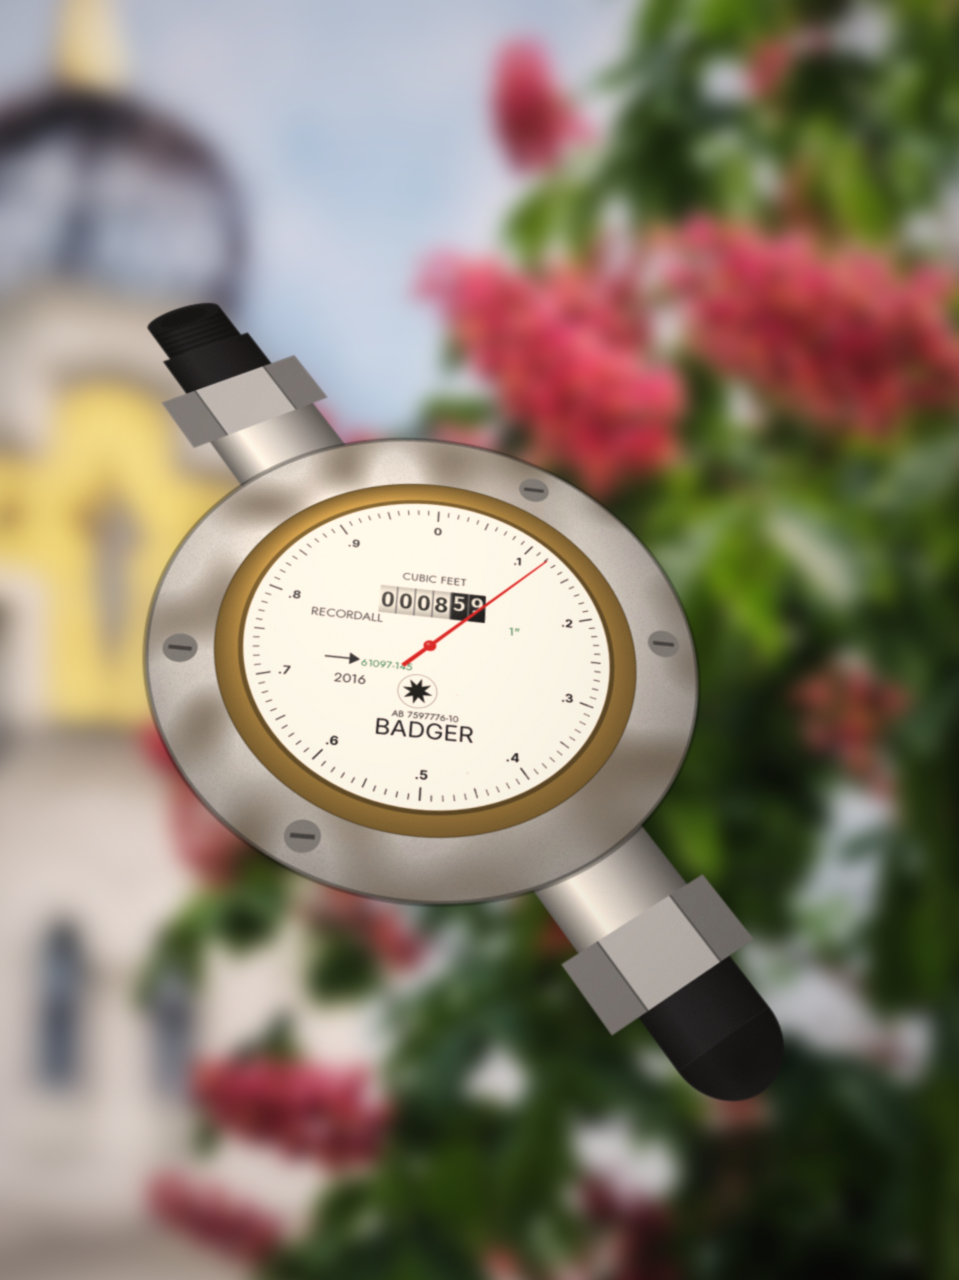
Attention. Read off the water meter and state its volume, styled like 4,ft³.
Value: 859.12,ft³
